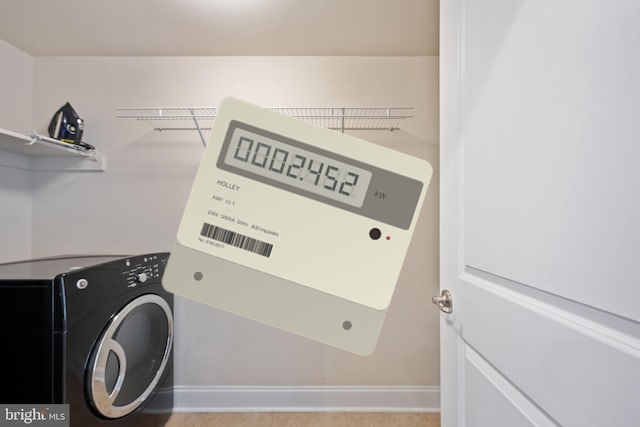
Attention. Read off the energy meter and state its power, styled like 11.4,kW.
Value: 2.452,kW
